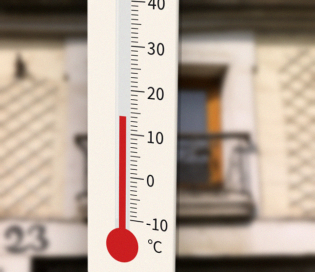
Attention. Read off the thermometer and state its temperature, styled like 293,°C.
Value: 14,°C
